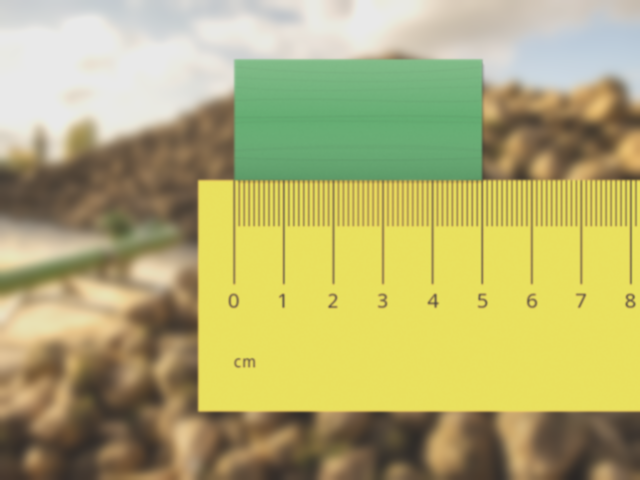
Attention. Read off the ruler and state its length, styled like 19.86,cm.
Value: 5,cm
